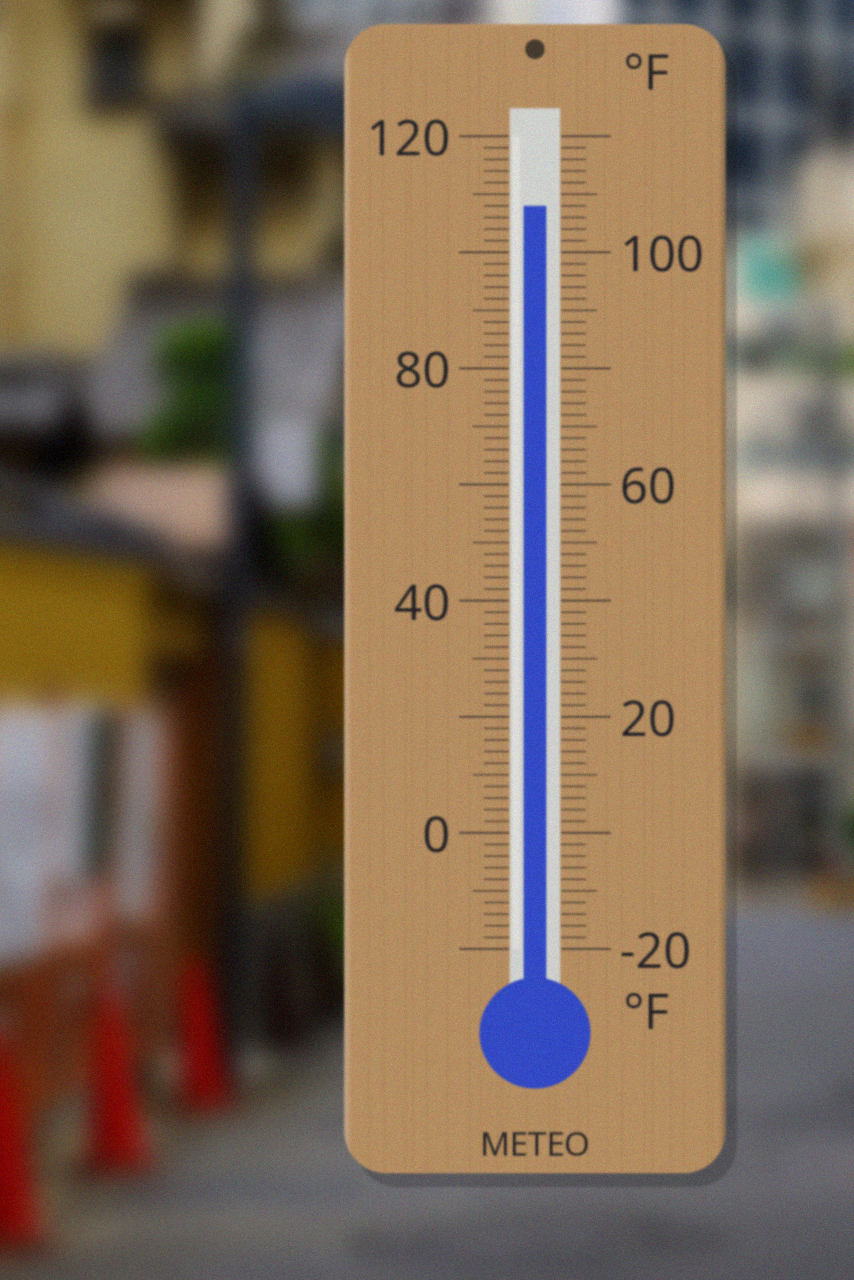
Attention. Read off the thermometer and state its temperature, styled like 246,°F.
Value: 108,°F
